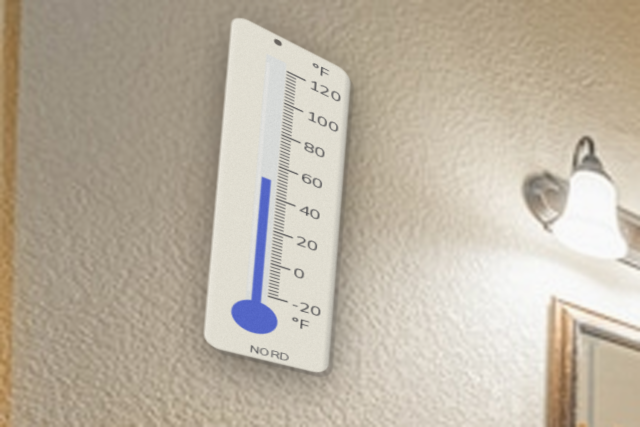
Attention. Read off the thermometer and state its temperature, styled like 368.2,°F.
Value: 50,°F
